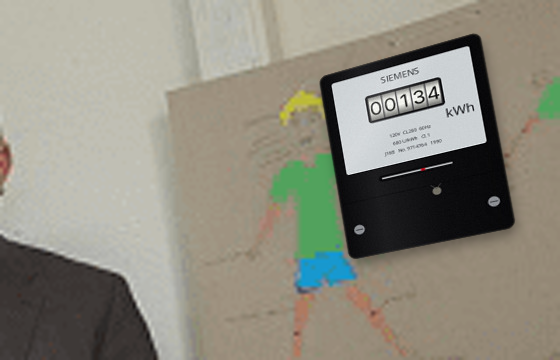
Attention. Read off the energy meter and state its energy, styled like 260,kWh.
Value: 134,kWh
